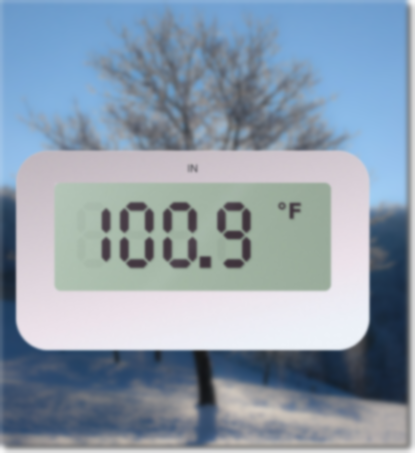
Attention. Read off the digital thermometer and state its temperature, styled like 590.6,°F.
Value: 100.9,°F
